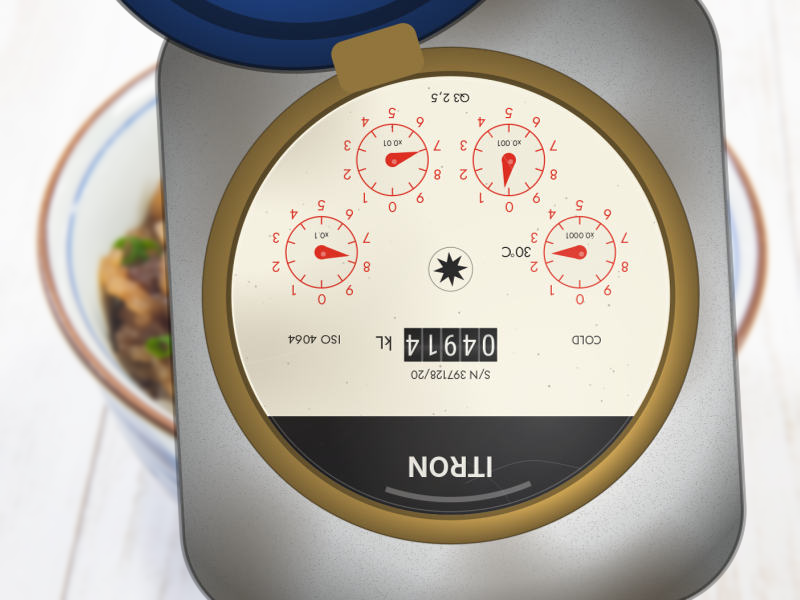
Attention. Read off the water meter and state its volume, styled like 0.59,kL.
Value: 4914.7702,kL
